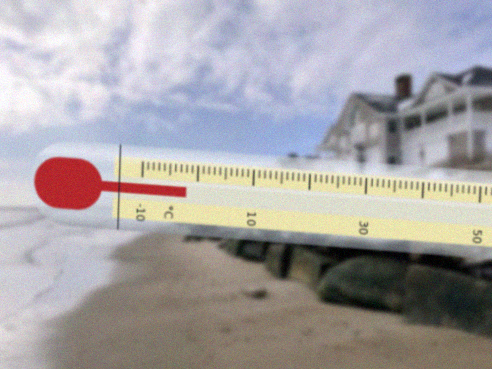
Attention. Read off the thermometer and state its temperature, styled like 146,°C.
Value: -2,°C
